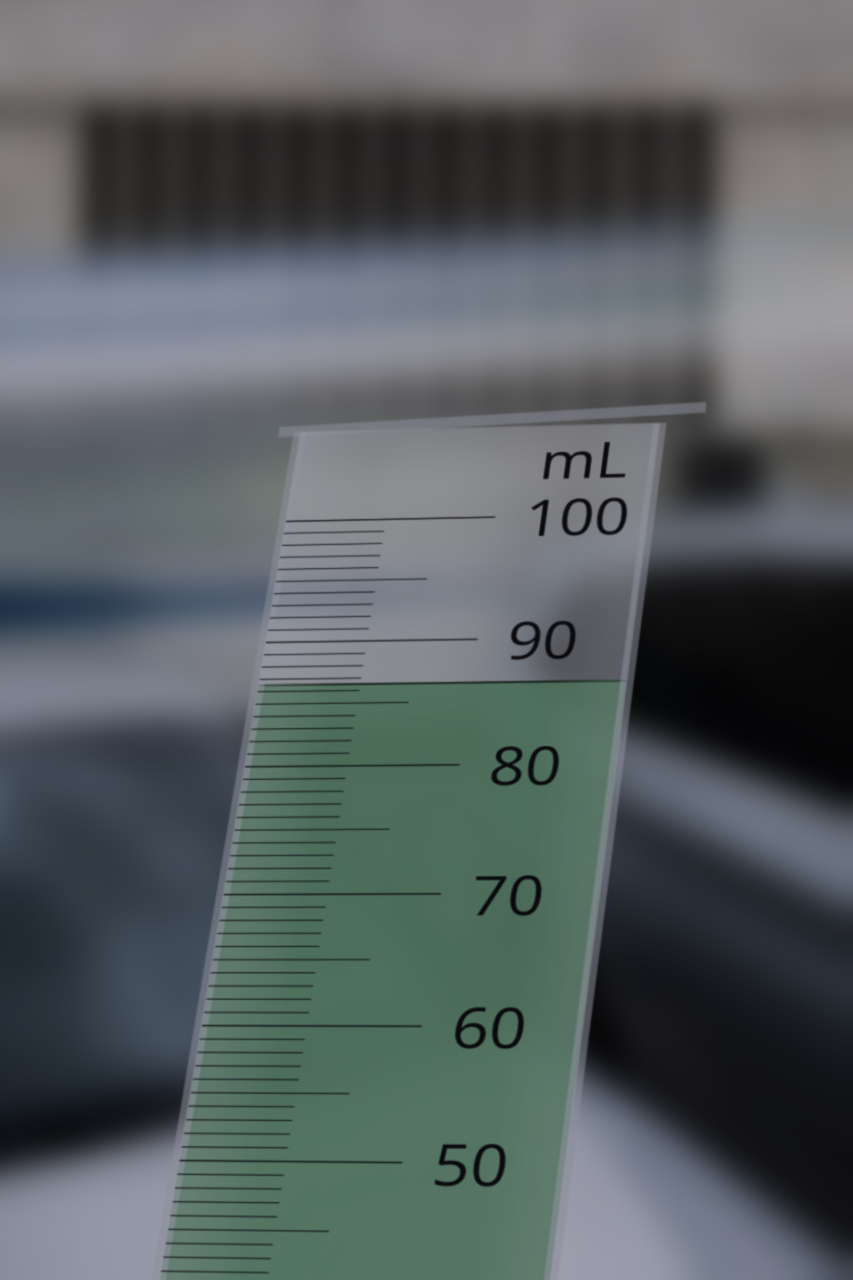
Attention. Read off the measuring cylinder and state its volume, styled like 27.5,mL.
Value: 86.5,mL
